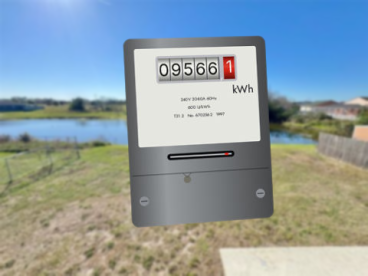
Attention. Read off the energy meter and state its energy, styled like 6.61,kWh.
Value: 9566.1,kWh
